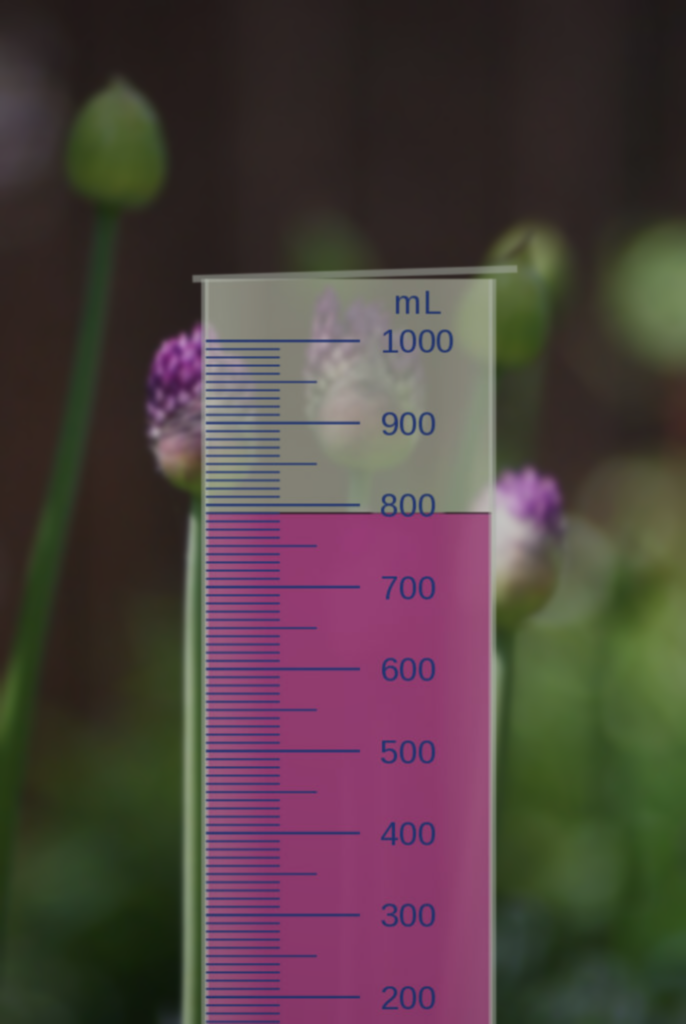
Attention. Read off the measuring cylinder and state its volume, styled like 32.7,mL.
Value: 790,mL
